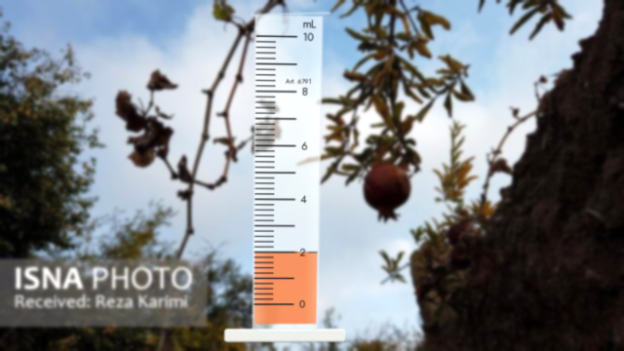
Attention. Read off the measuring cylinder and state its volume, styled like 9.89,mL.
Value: 2,mL
